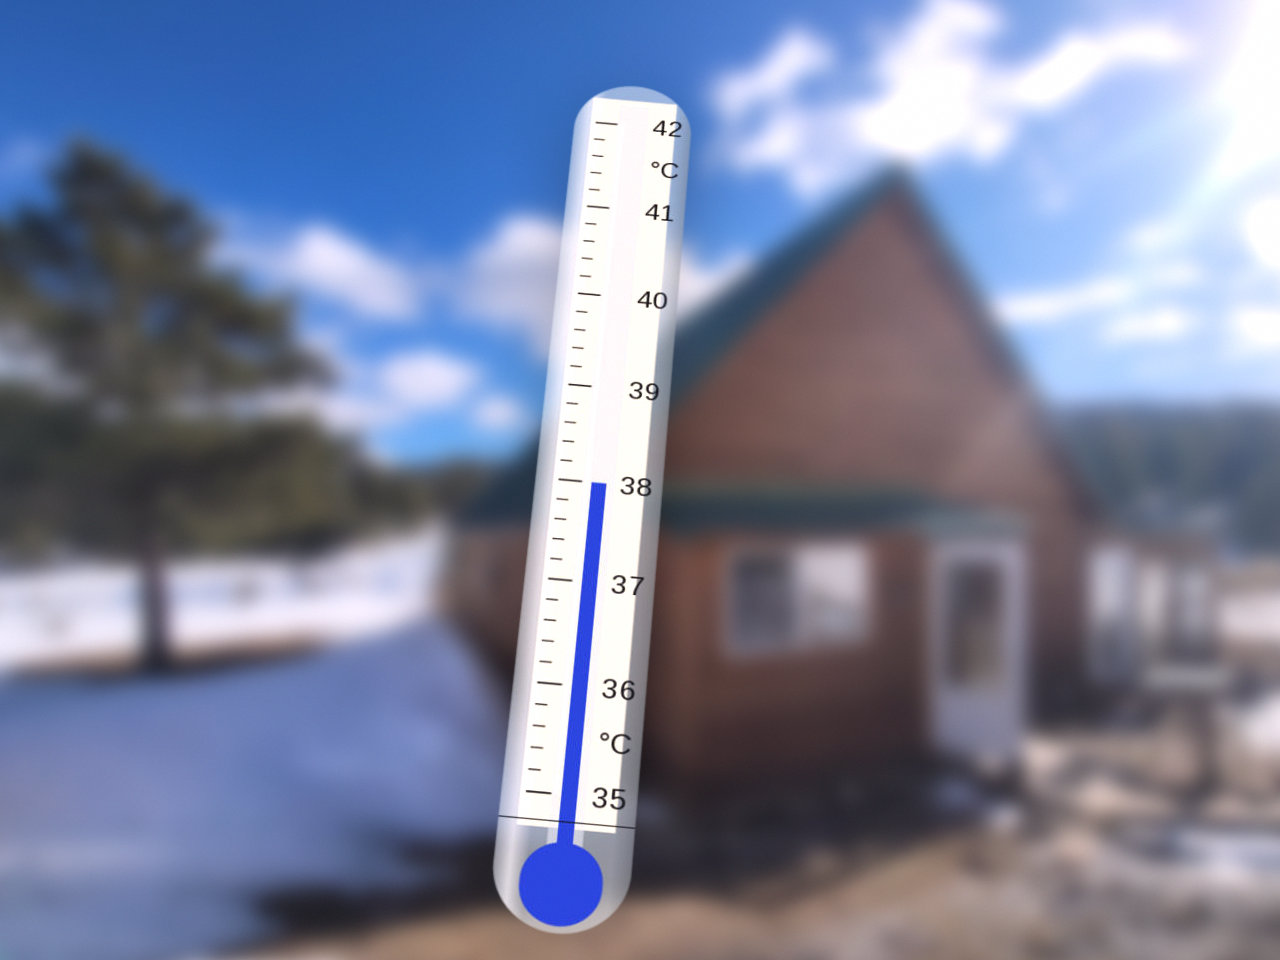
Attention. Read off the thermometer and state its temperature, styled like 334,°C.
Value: 38,°C
